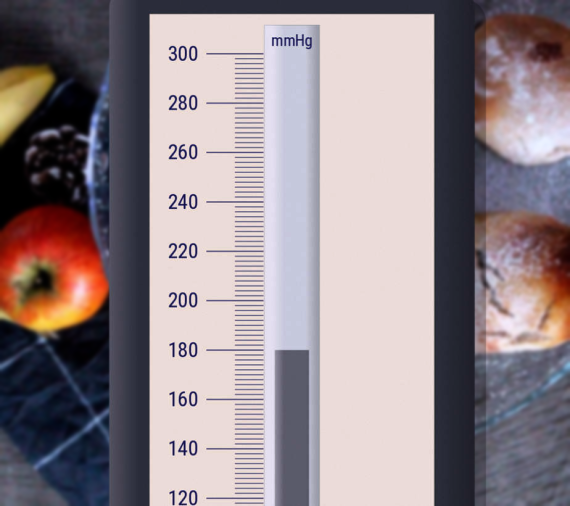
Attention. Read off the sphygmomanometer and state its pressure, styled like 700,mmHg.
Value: 180,mmHg
